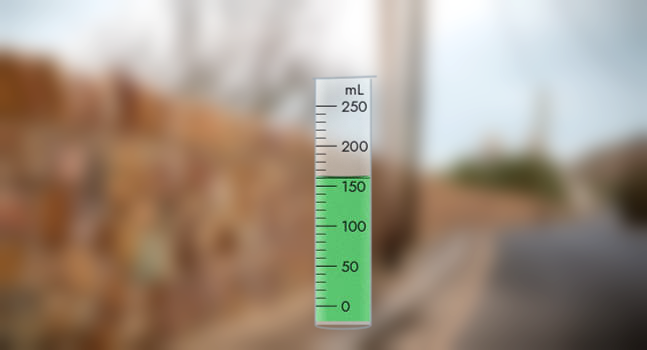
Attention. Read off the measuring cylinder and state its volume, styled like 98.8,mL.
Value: 160,mL
